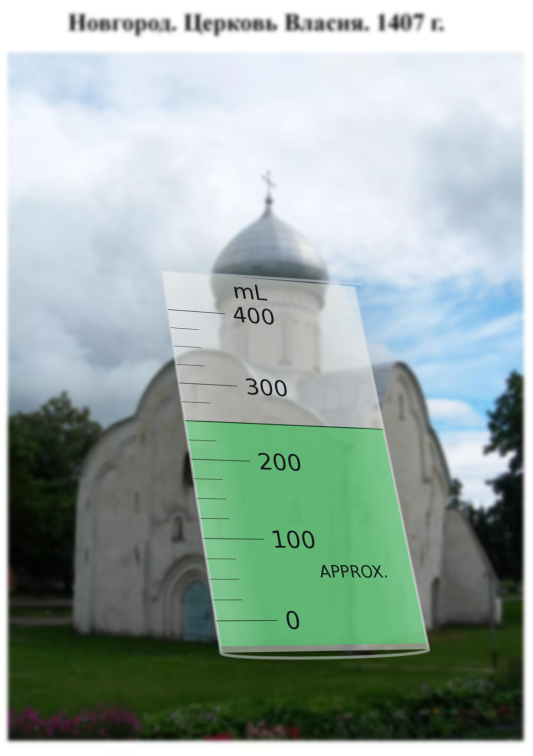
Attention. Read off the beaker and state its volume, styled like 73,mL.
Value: 250,mL
